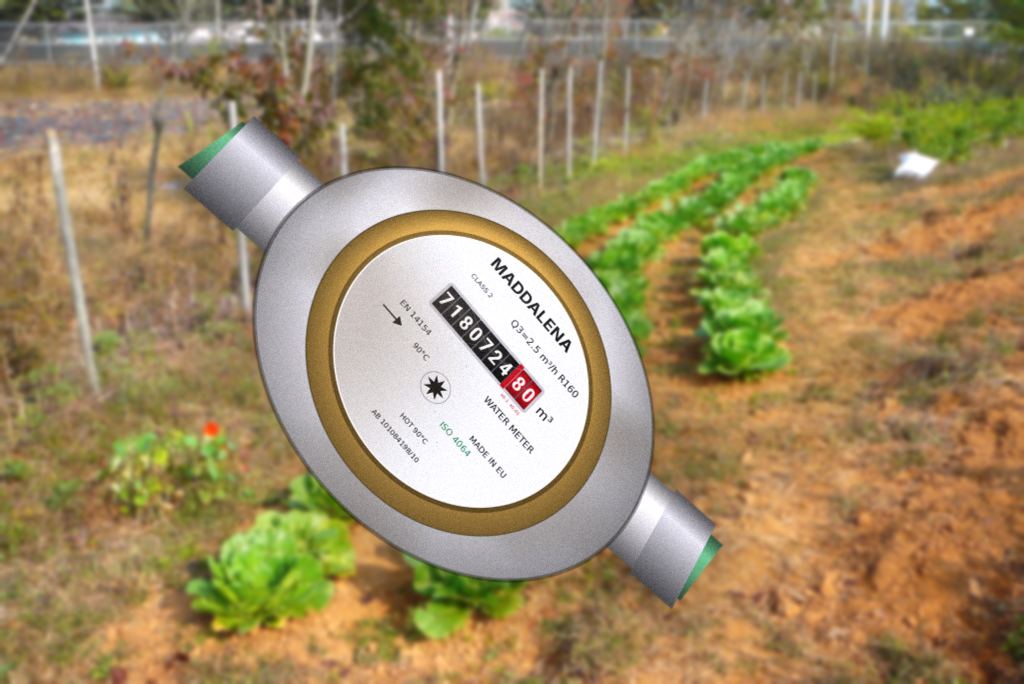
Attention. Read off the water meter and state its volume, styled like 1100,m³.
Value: 7180724.80,m³
